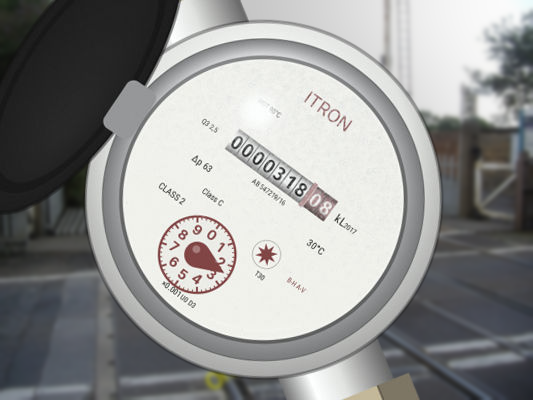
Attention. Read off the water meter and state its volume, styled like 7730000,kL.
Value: 318.082,kL
